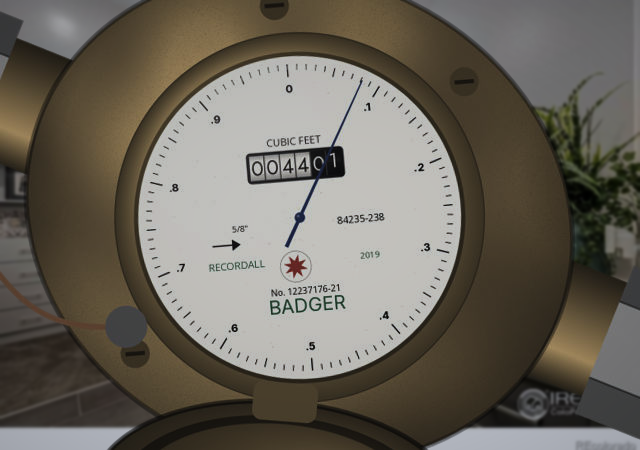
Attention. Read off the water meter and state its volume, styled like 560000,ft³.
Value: 4401.08,ft³
